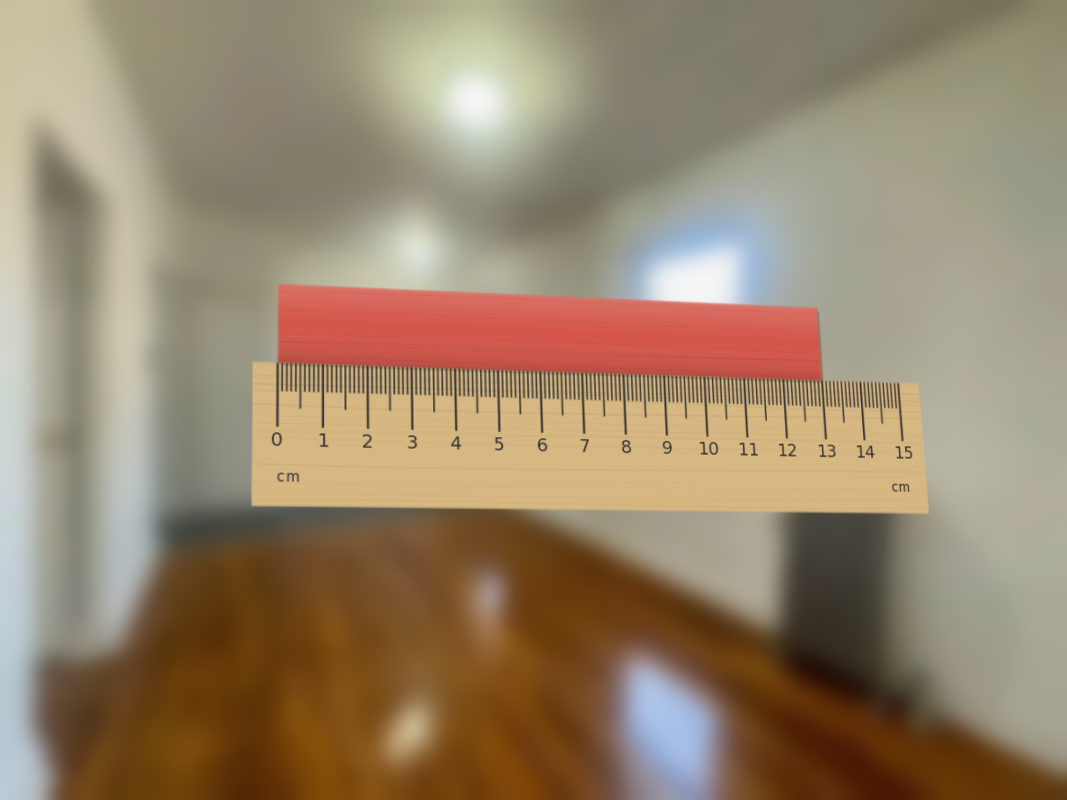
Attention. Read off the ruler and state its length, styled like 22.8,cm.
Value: 13,cm
